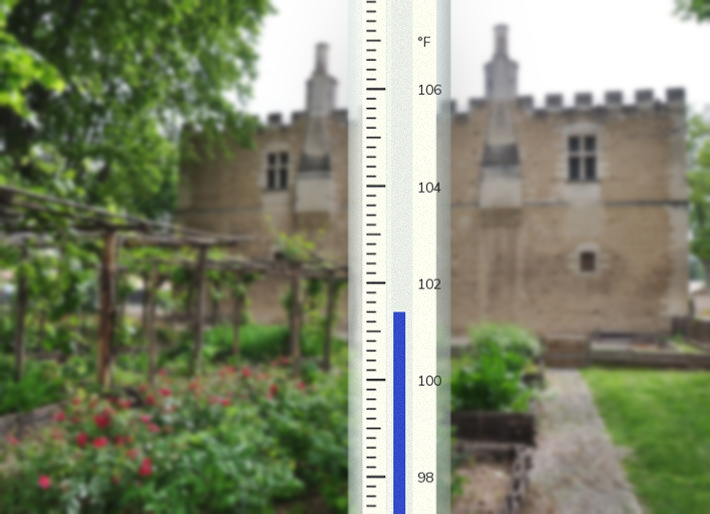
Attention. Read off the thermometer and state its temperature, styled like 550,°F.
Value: 101.4,°F
